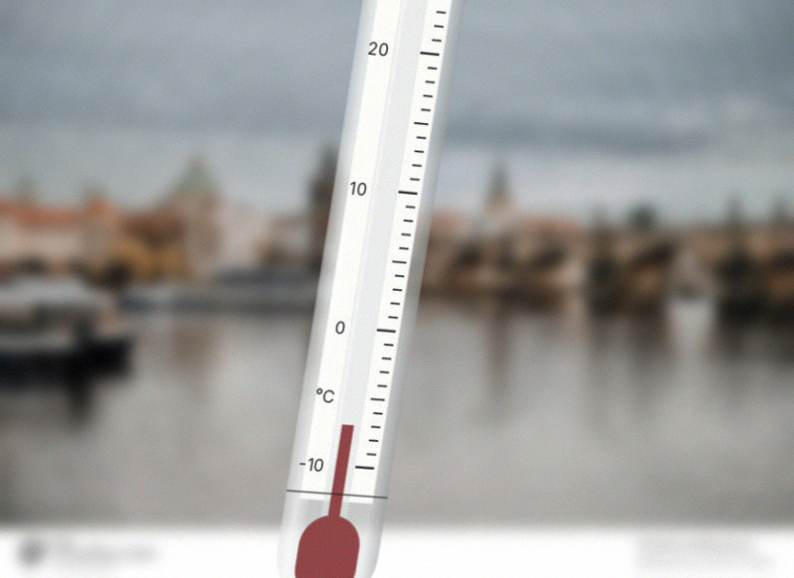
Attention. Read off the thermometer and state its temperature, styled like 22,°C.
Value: -7,°C
